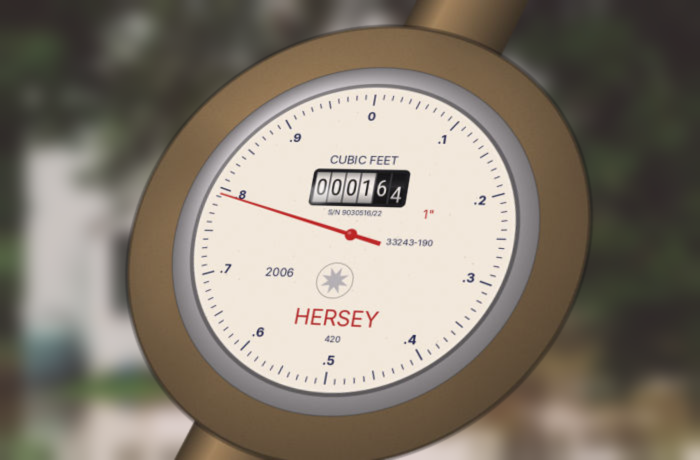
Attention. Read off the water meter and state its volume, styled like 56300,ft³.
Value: 163.79,ft³
